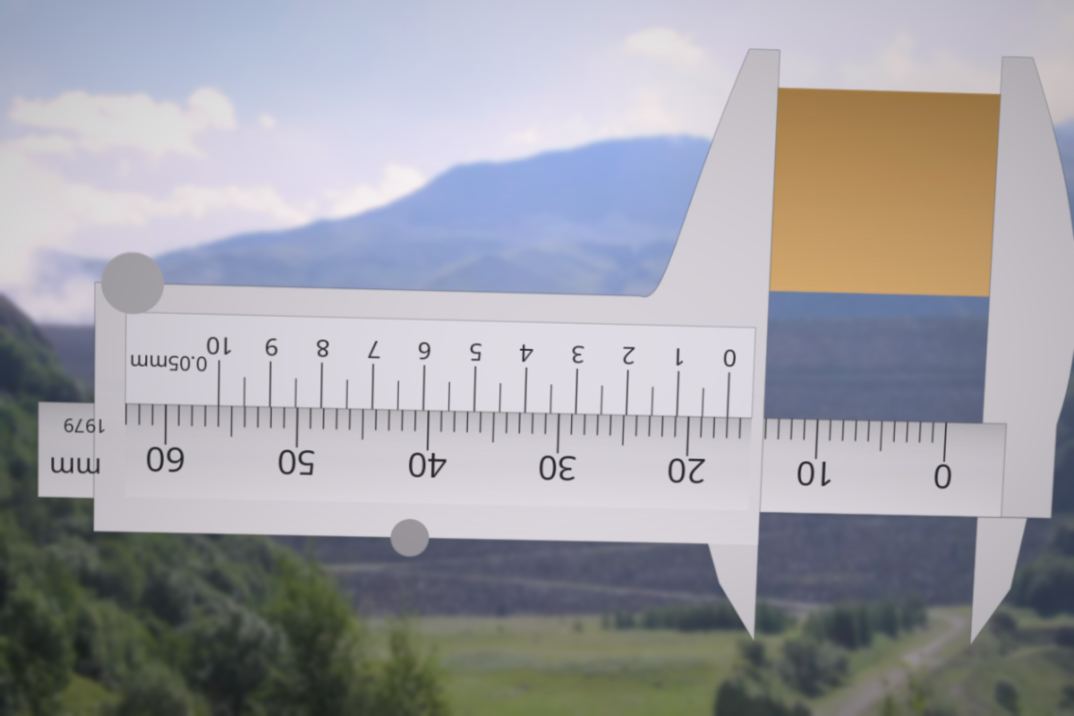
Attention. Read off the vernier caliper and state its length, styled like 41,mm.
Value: 17.0,mm
